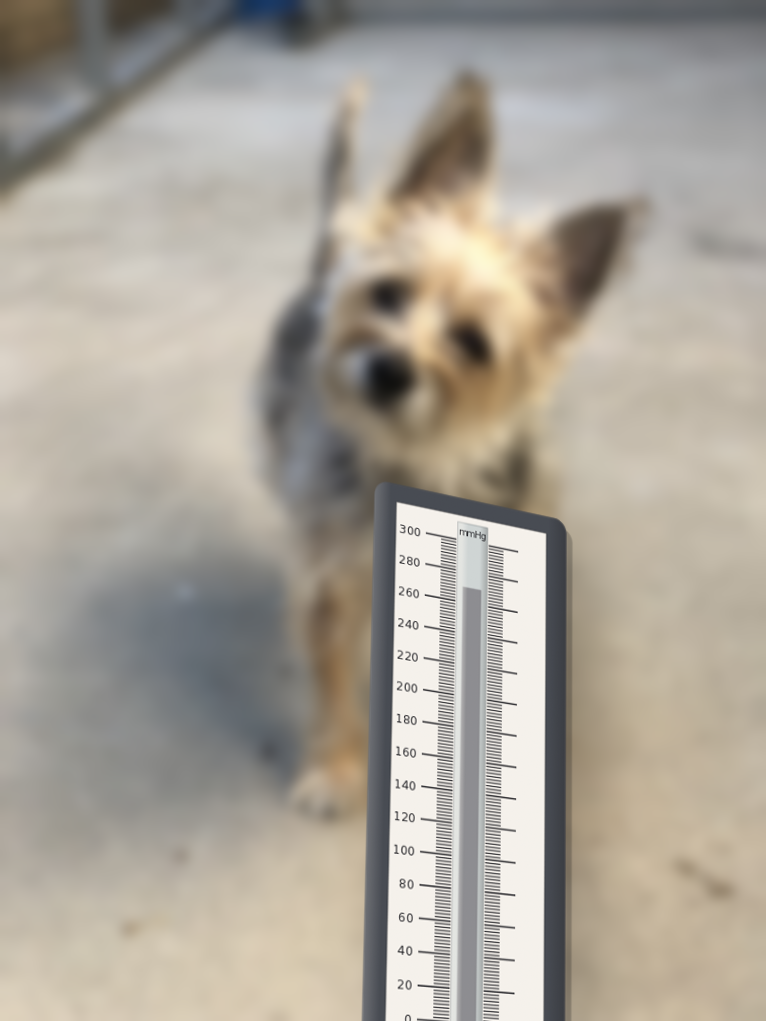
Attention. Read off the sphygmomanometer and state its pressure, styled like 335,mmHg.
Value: 270,mmHg
